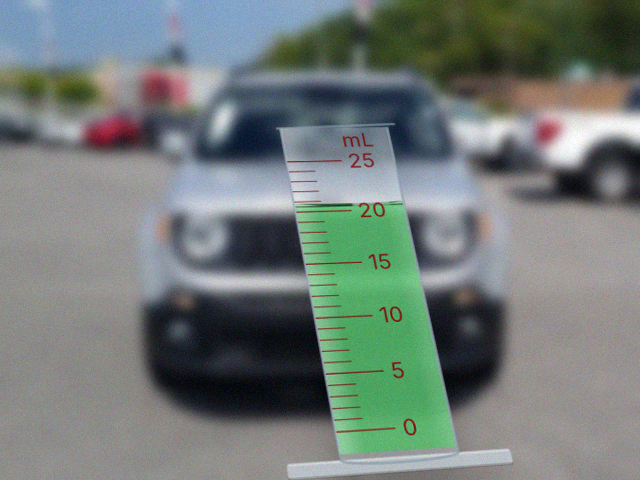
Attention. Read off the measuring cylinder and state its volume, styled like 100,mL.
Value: 20.5,mL
